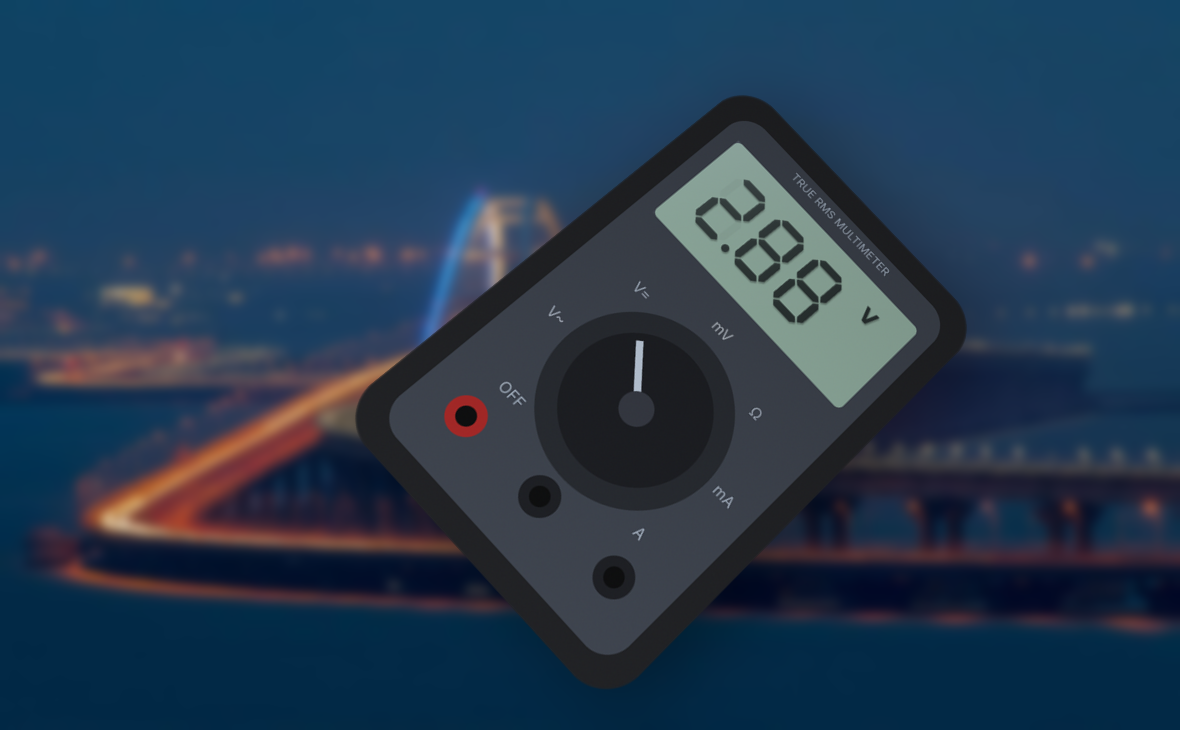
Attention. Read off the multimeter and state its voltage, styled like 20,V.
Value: 2.88,V
